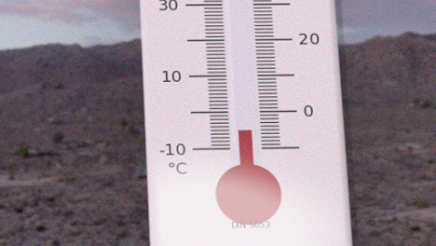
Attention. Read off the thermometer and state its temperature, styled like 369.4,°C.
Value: -5,°C
